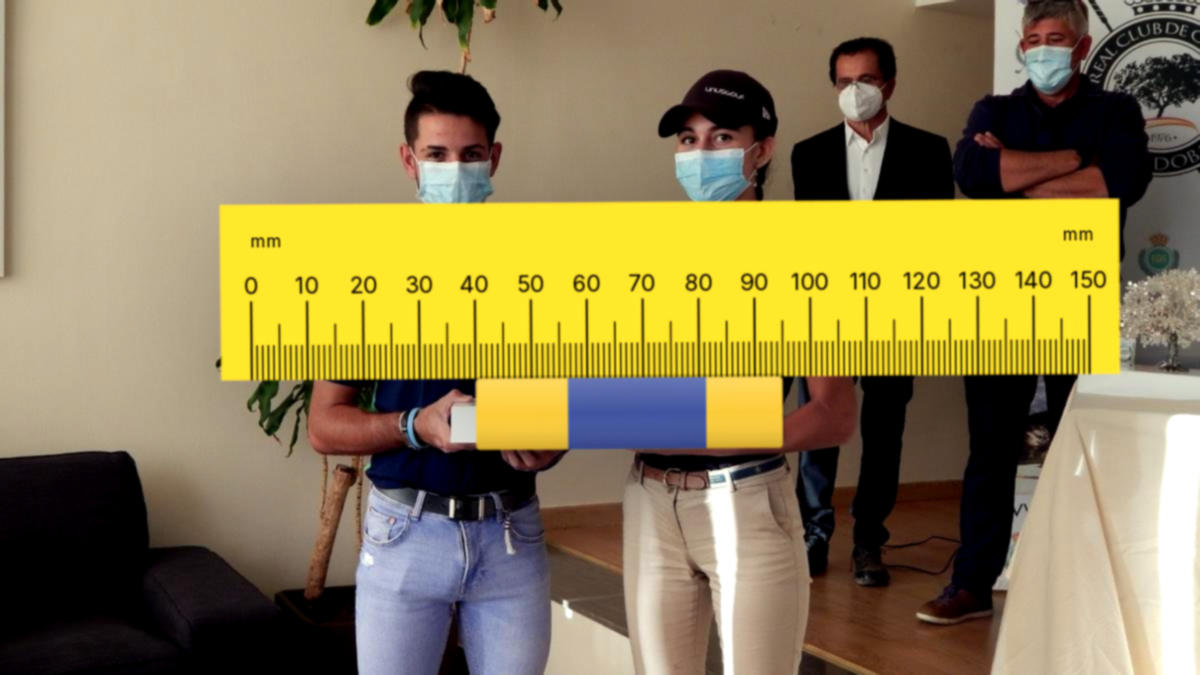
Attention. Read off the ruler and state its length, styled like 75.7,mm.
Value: 55,mm
